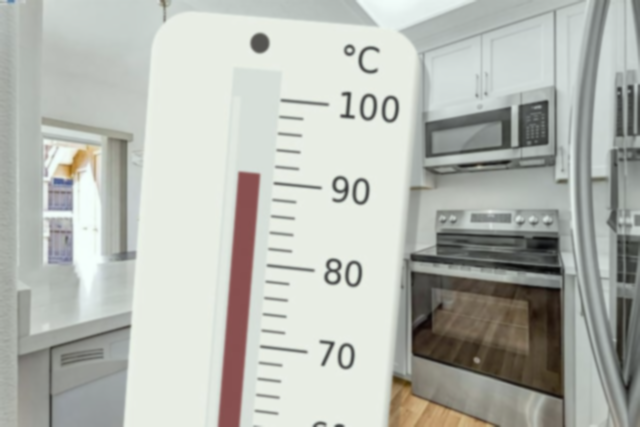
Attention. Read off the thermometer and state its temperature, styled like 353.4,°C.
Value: 91,°C
